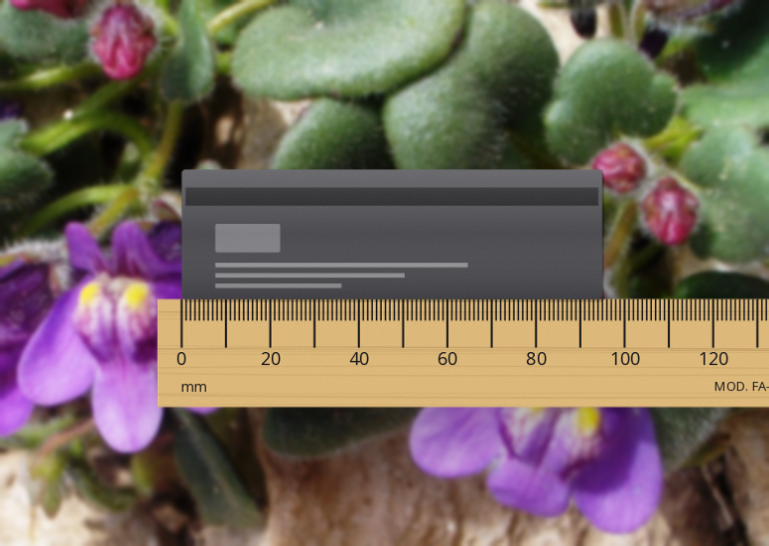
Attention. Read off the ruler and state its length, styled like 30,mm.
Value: 95,mm
